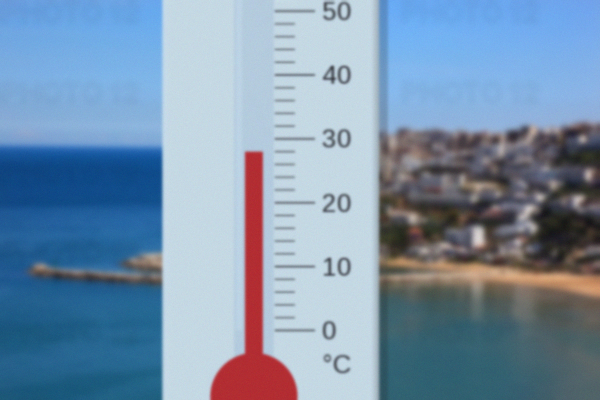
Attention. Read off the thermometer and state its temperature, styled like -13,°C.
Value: 28,°C
